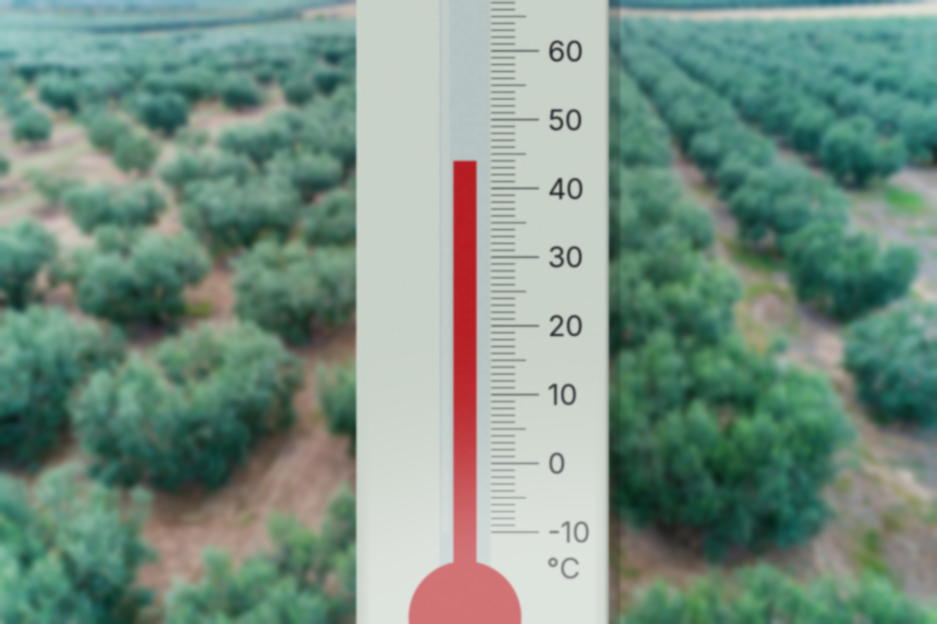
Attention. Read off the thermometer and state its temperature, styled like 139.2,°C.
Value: 44,°C
